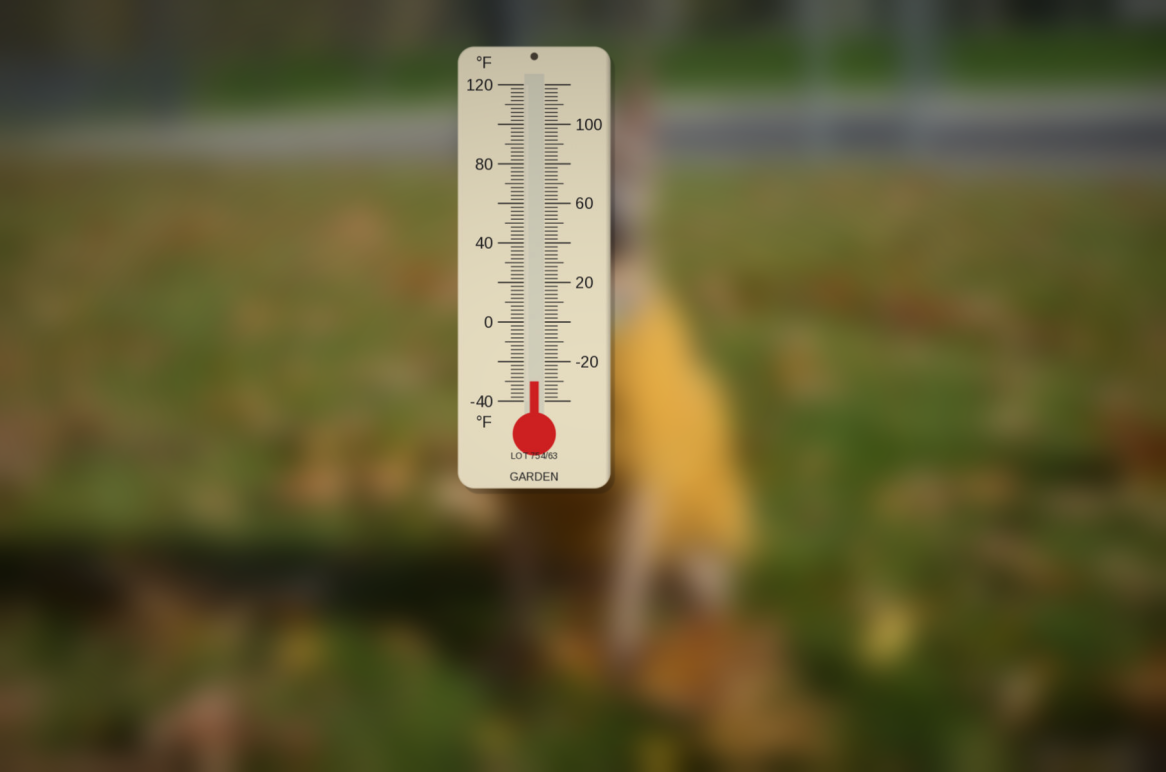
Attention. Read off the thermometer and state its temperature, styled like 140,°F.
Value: -30,°F
